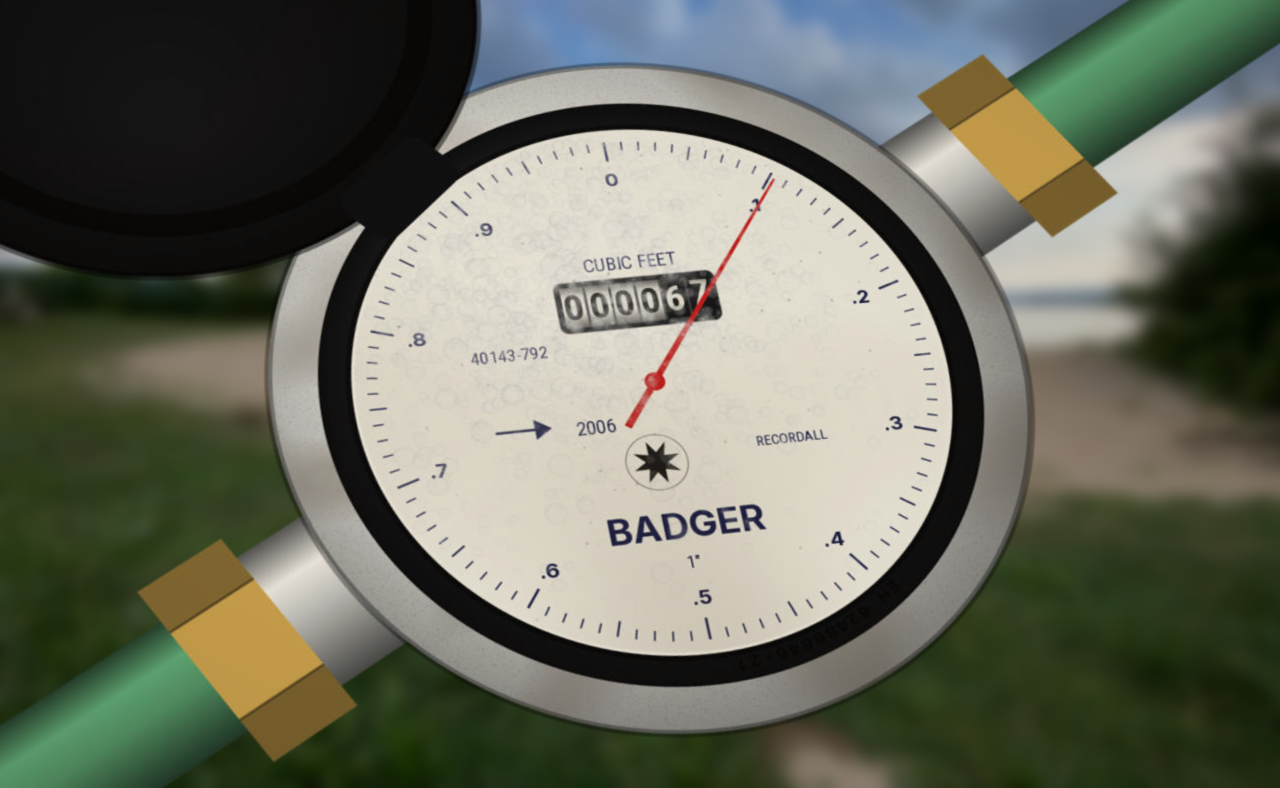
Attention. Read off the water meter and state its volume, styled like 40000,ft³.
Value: 67.10,ft³
